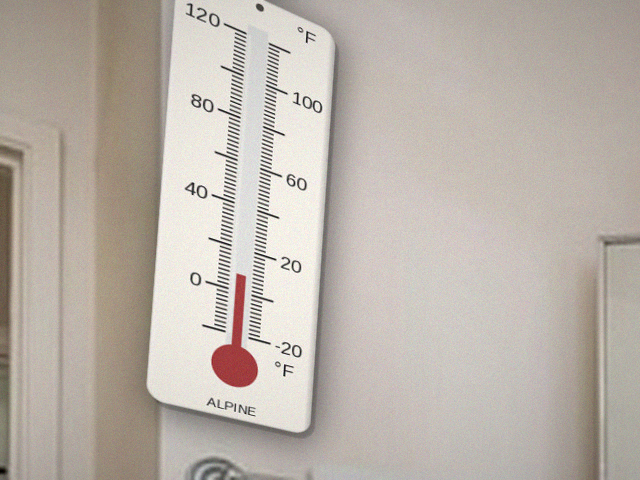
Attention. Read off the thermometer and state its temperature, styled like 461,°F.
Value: 8,°F
